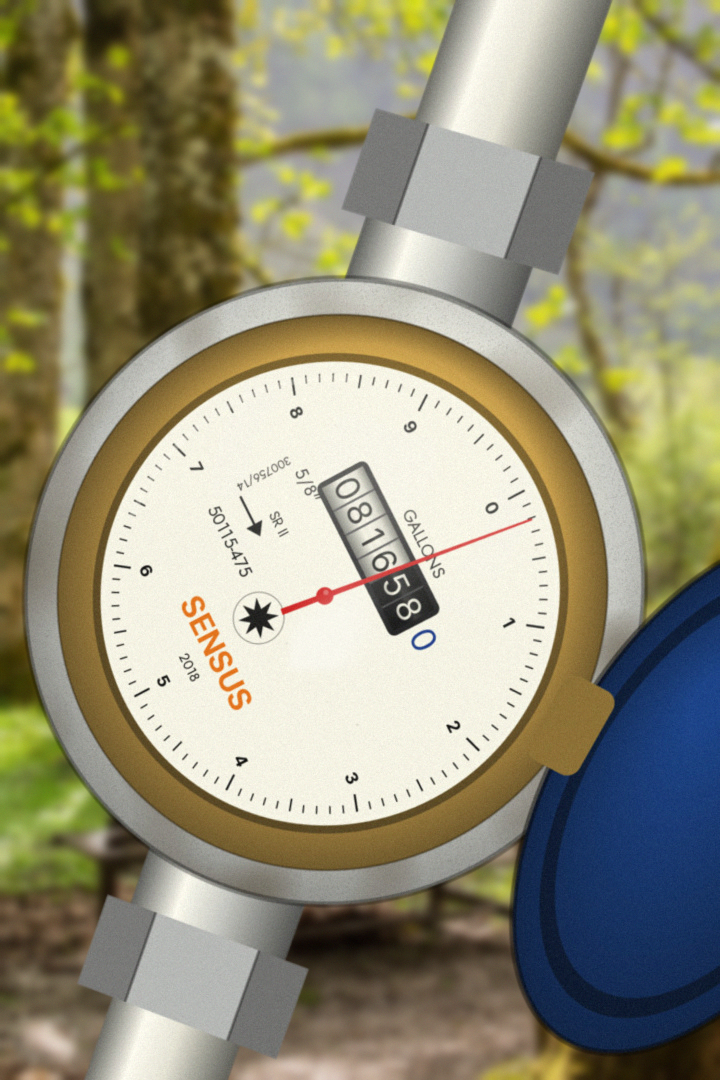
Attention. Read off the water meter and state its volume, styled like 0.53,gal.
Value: 816580.2,gal
